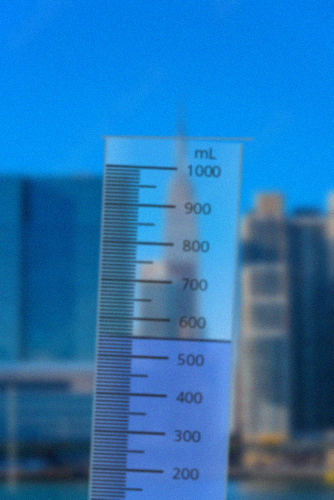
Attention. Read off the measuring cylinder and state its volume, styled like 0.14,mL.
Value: 550,mL
